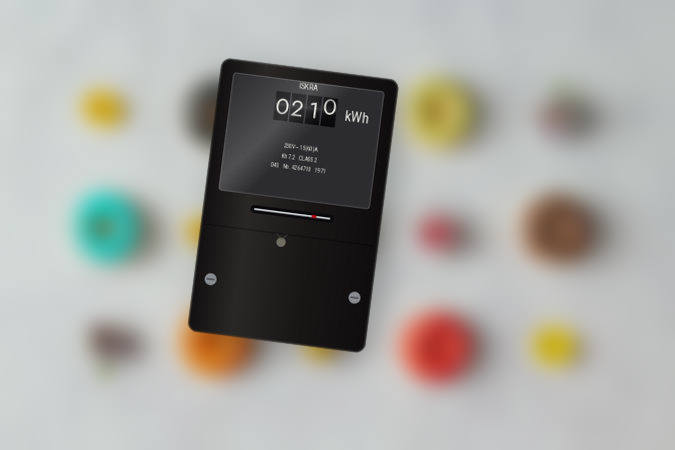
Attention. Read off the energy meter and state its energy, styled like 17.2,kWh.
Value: 210,kWh
